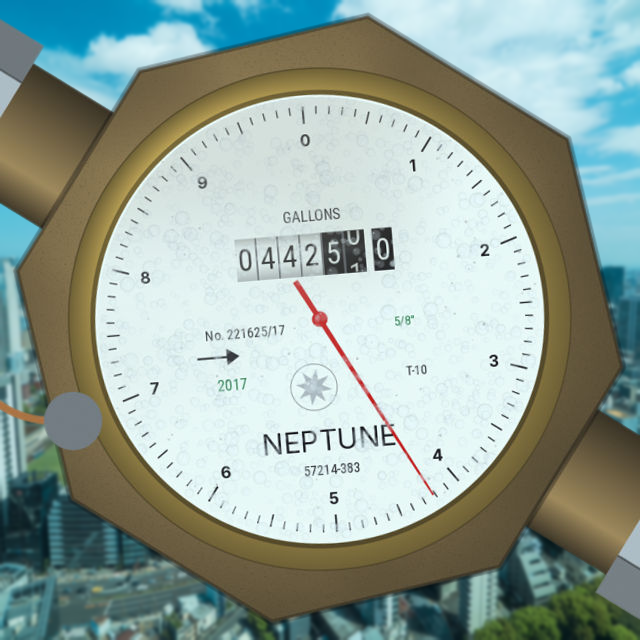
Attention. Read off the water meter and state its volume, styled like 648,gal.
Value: 442504.2,gal
